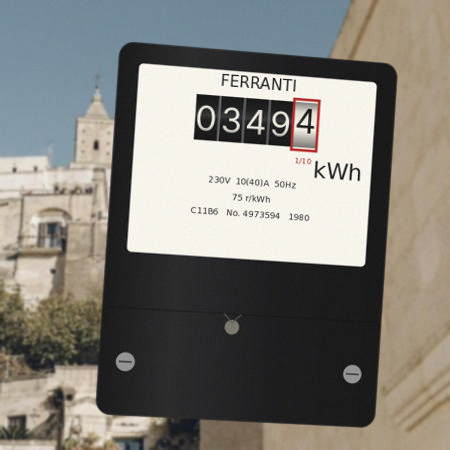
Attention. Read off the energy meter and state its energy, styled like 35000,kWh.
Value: 349.4,kWh
